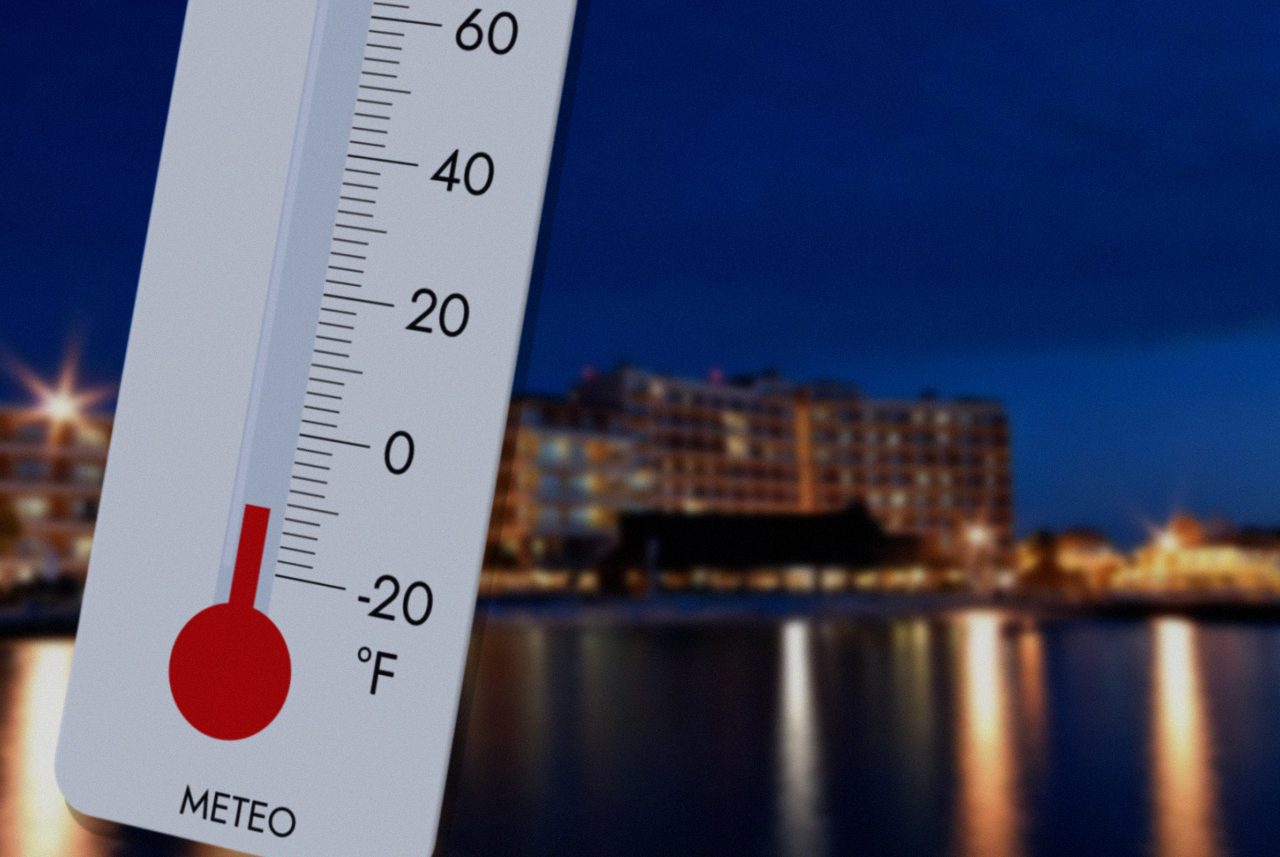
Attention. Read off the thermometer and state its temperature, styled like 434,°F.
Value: -11,°F
